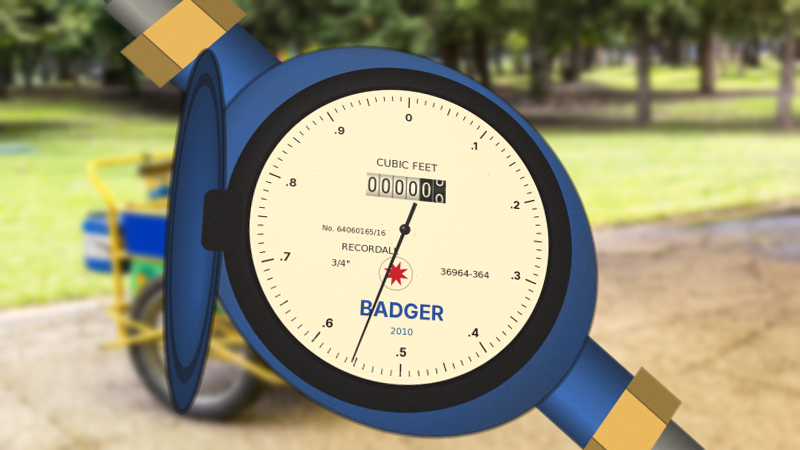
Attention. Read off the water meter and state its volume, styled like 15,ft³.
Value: 8.55,ft³
